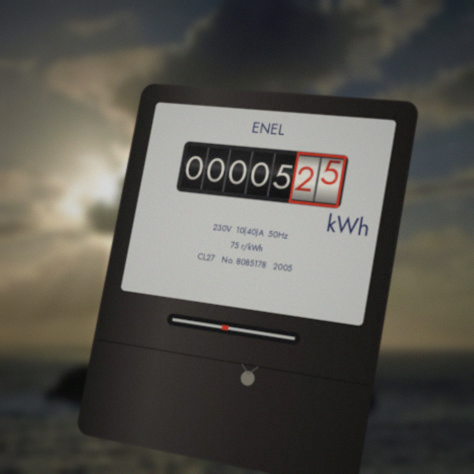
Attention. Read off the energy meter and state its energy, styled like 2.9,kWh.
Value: 5.25,kWh
